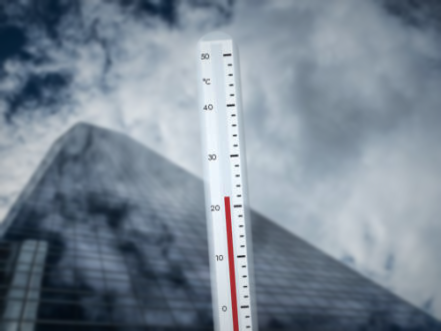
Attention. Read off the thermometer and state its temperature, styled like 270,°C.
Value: 22,°C
